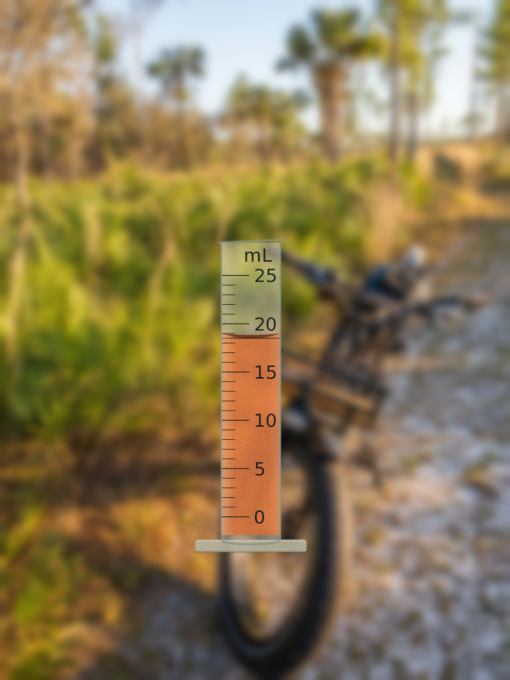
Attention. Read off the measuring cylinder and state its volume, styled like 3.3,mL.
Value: 18.5,mL
